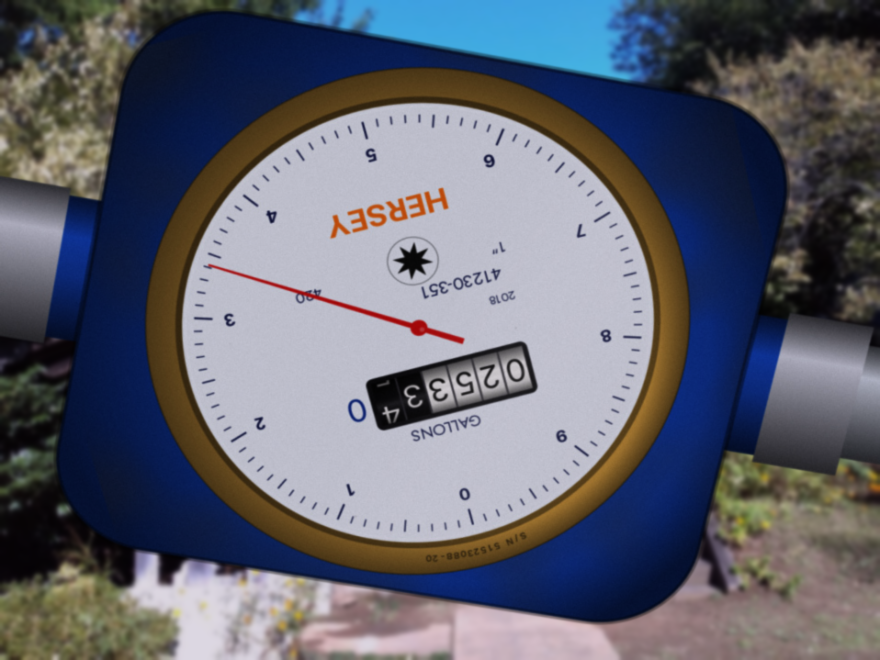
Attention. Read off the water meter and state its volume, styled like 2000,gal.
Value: 253343.4,gal
